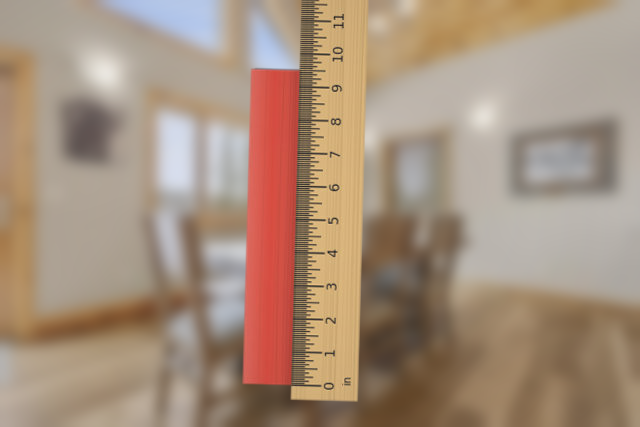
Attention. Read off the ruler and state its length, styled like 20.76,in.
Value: 9.5,in
